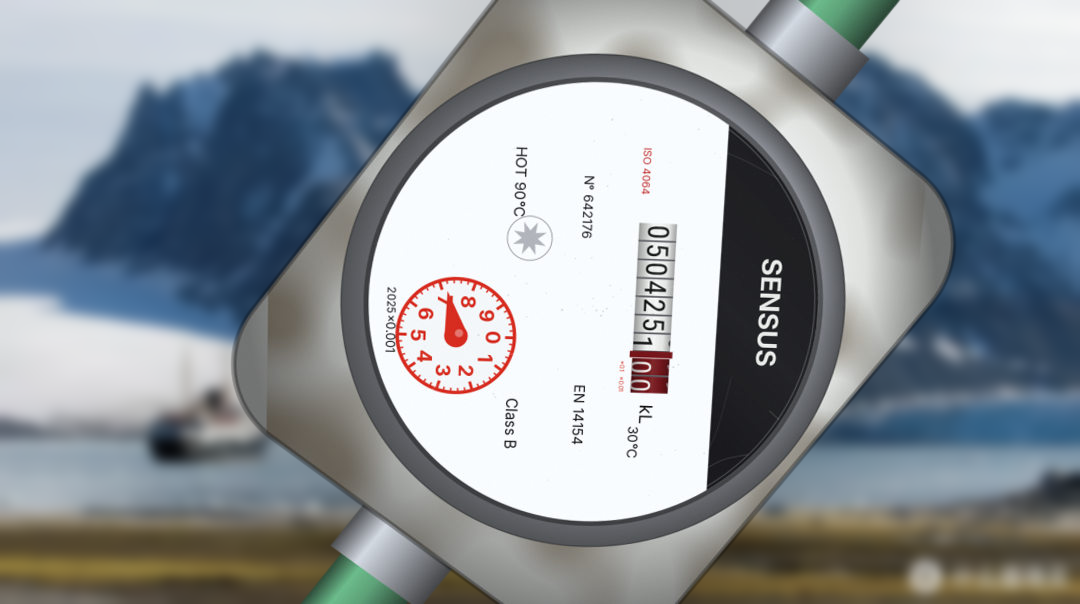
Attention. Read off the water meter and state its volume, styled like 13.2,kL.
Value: 504250.997,kL
